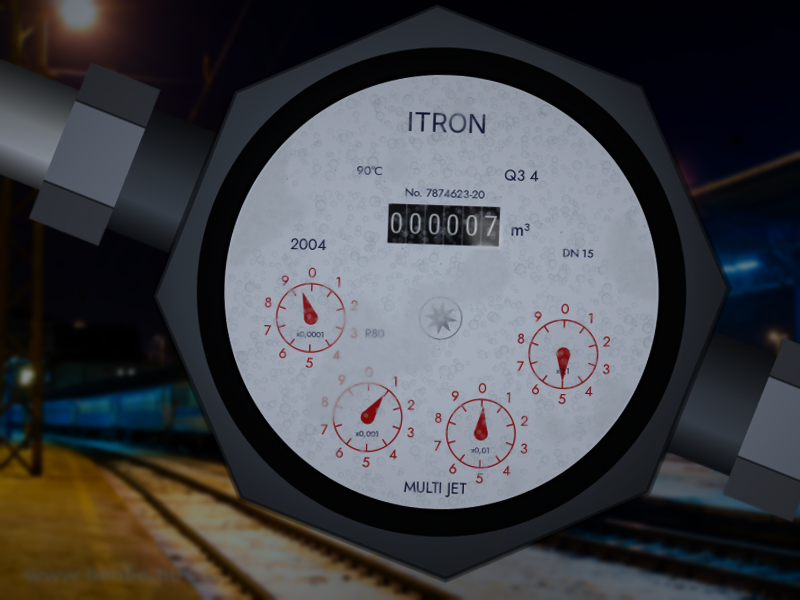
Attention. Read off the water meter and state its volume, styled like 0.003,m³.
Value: 7.5009,m³
